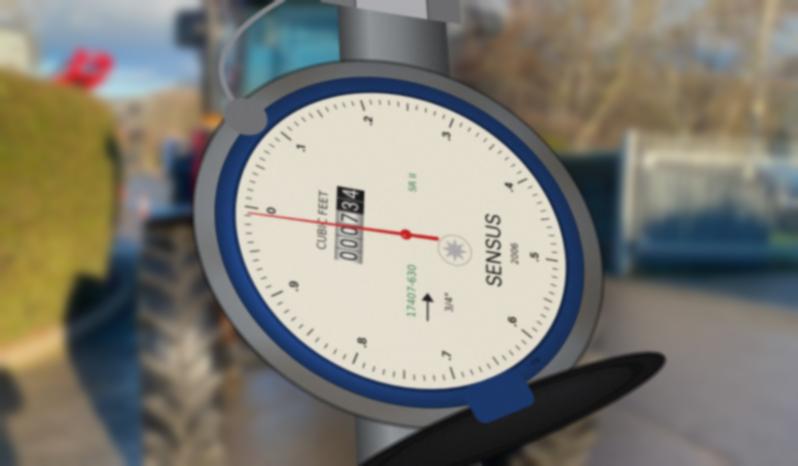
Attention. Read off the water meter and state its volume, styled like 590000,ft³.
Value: 733.99,ft³
